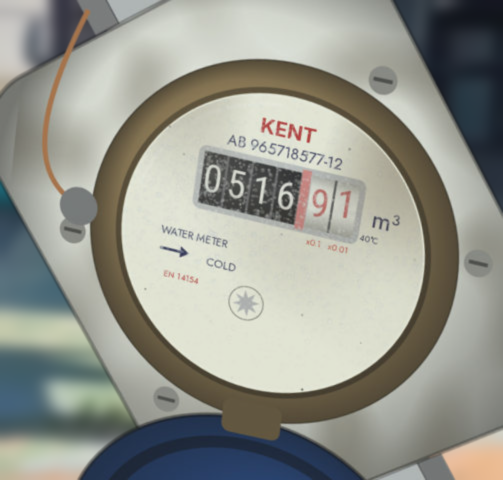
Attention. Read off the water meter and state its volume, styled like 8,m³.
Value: 516.91,m³
